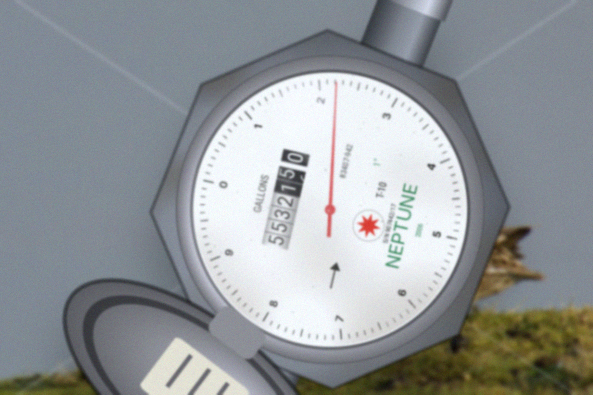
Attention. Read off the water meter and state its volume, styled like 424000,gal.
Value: 5532152.2,gal
